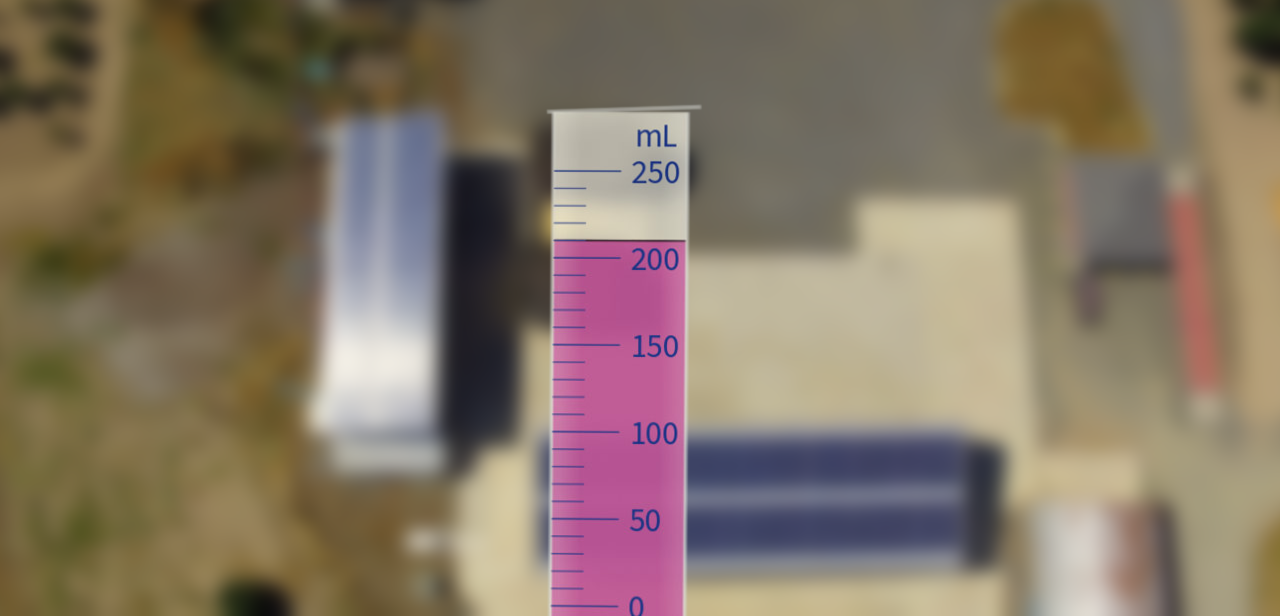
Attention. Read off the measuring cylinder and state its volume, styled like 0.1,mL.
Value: 210,mL
